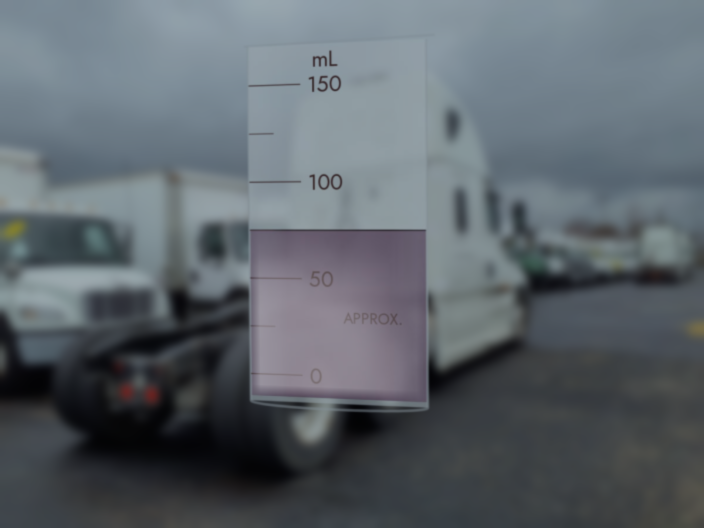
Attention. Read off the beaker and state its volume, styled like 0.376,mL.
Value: 75,mL
